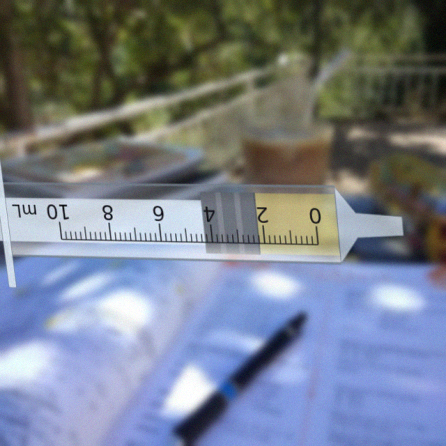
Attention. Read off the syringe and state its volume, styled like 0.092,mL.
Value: 2.2,mL
